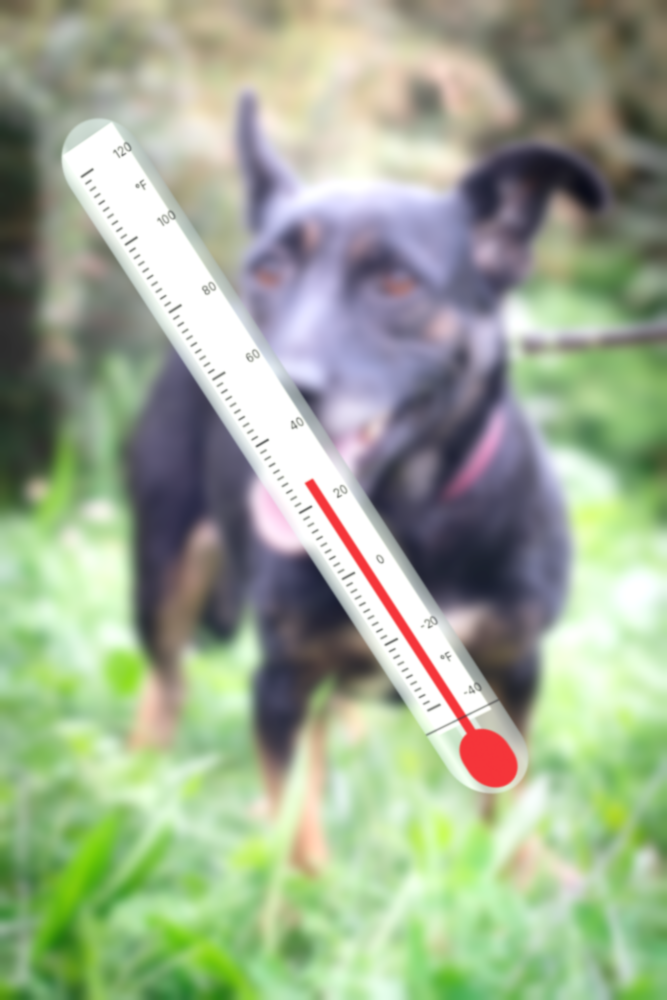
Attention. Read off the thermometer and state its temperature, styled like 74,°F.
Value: 26,°F
